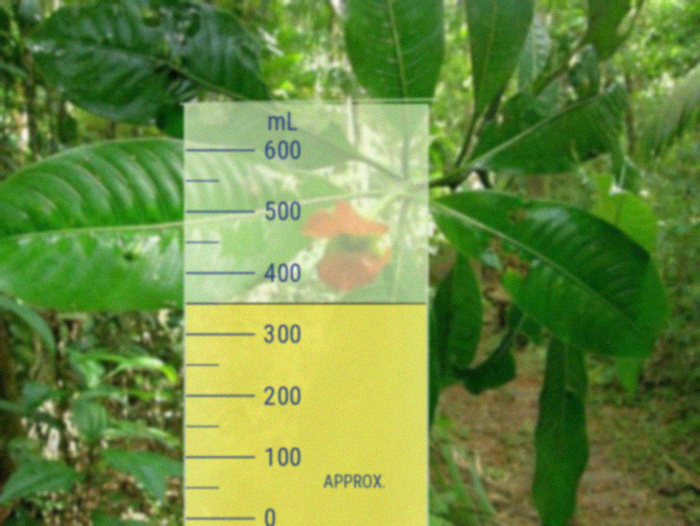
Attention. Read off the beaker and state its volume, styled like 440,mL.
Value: 350,mL
